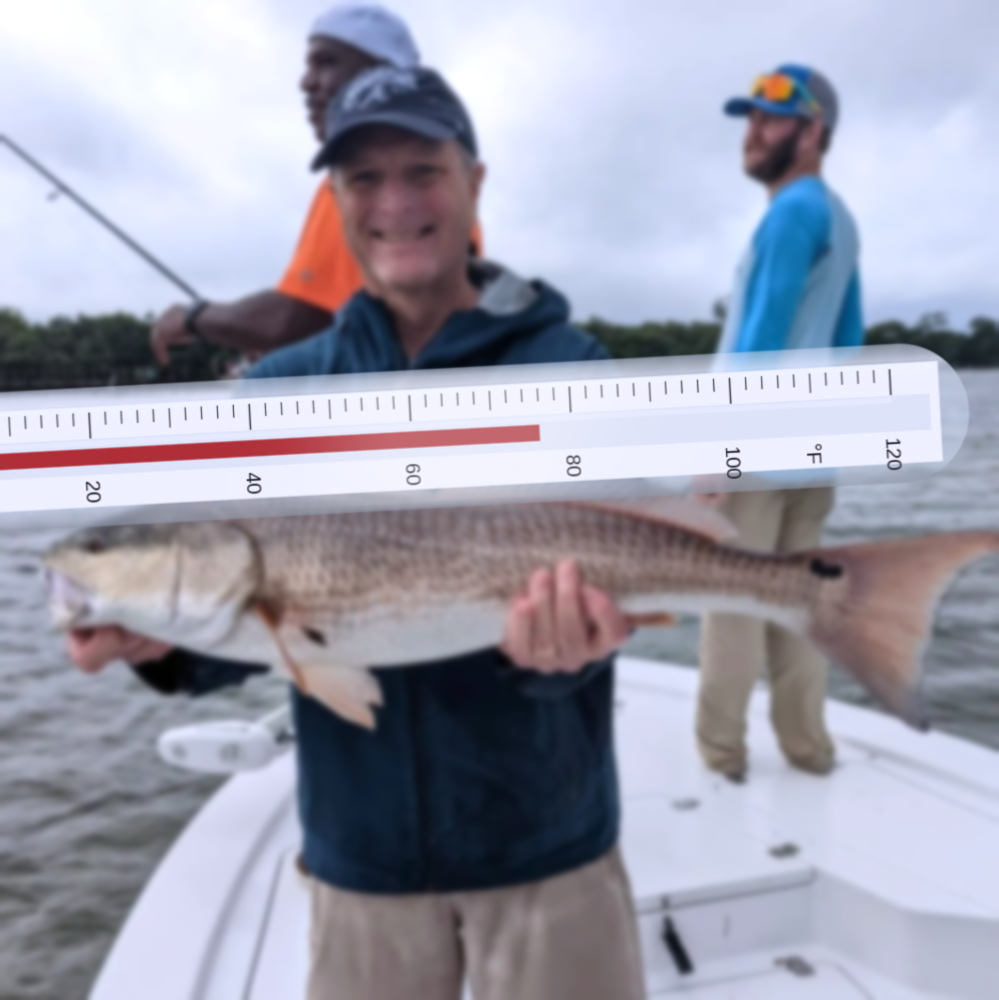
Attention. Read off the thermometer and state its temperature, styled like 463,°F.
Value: 76,°F
